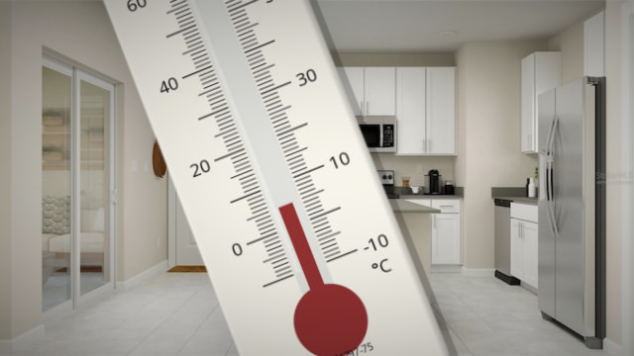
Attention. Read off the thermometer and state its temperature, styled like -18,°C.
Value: 5,°C
